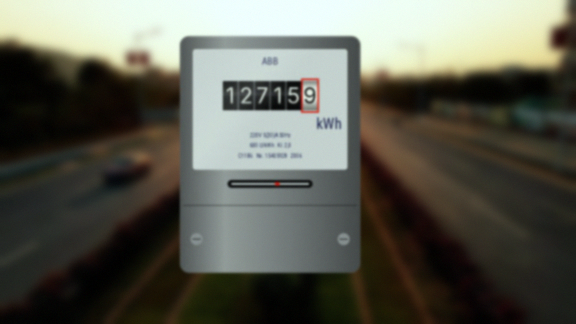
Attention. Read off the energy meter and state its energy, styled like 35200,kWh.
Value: 12715.9,kWh
